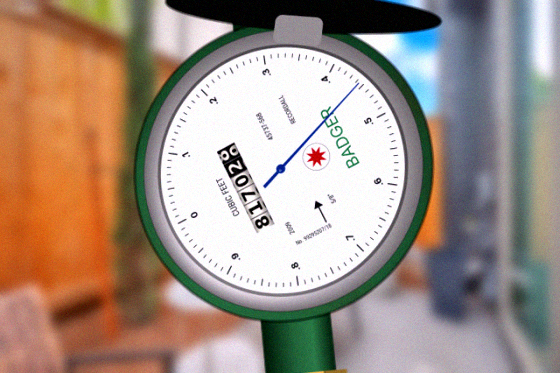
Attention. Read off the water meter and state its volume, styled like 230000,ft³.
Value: 817028.44,ft³
